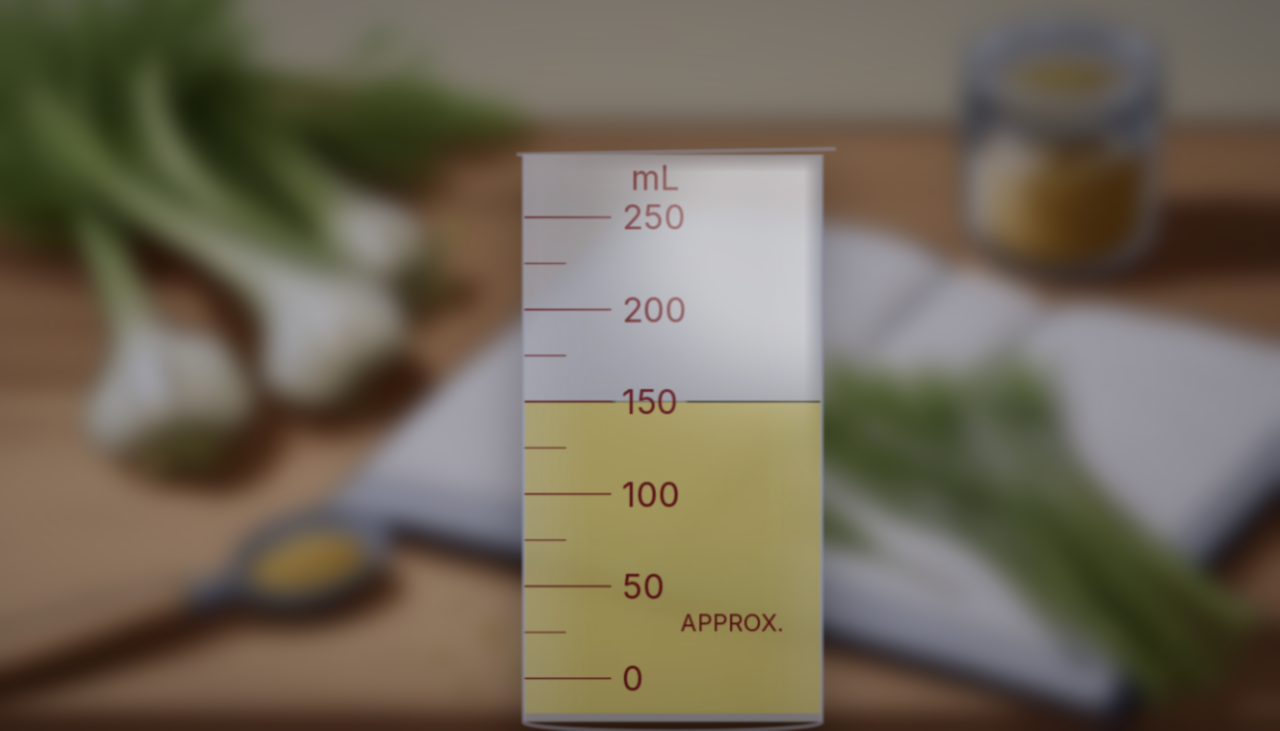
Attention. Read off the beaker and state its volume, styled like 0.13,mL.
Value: 150,mL
